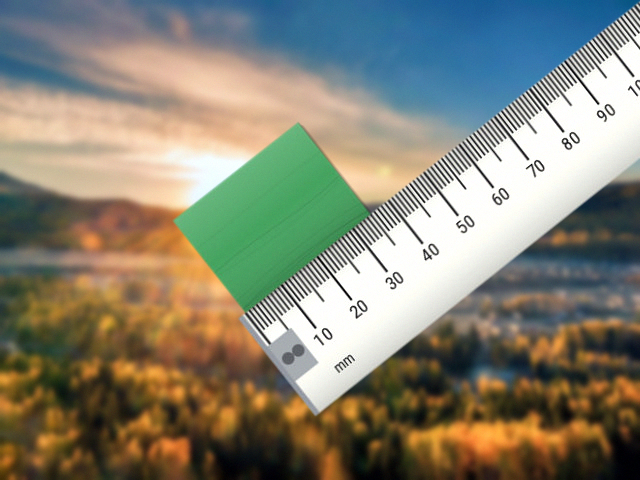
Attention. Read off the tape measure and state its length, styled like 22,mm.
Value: 35,mm
